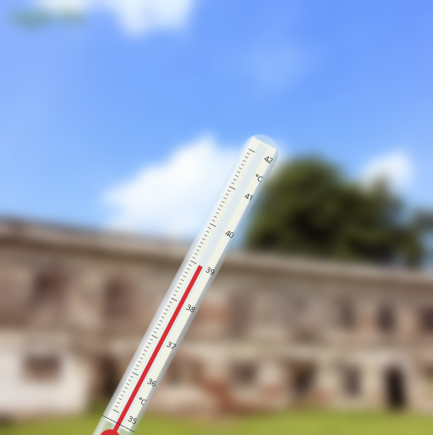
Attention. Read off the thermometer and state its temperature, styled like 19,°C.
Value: 39,°C
